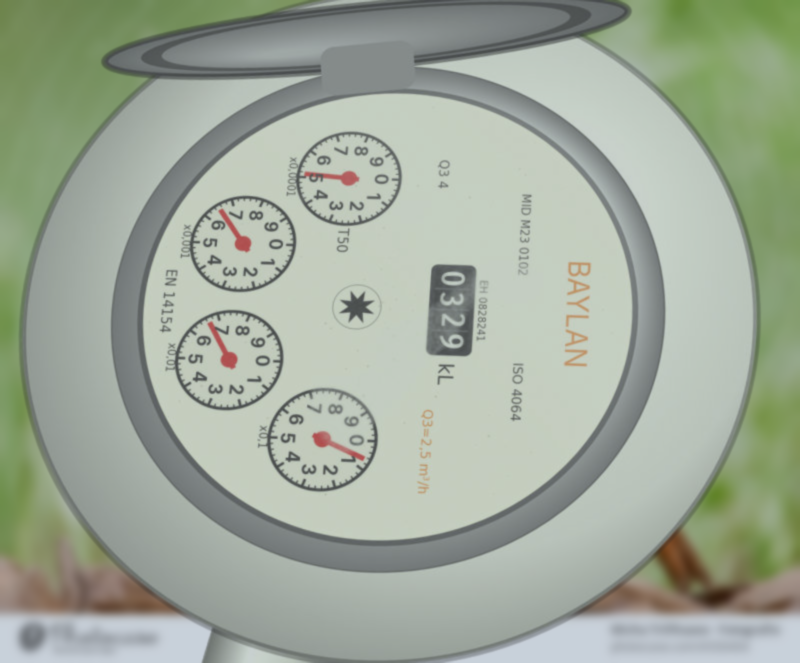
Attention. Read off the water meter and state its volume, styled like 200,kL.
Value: 329.0665,kL
